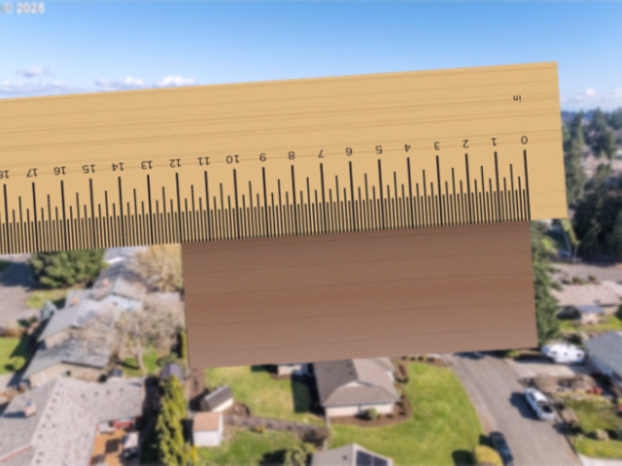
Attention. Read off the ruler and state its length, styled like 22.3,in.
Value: 12,in
